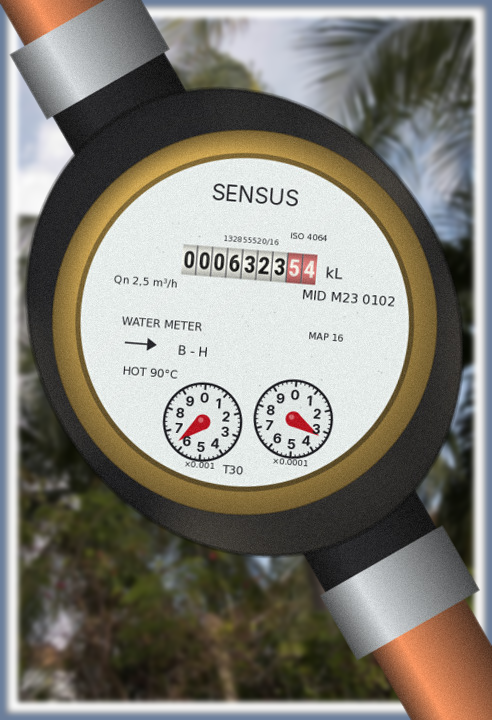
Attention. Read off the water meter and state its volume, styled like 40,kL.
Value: 6323.5463,kL
